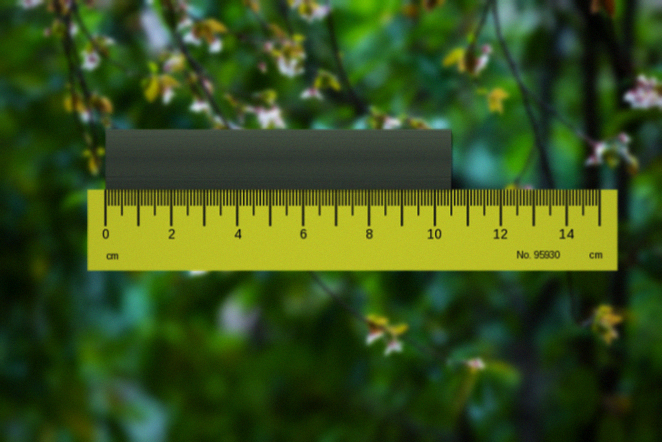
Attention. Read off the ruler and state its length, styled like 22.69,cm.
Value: 10.5,cm
